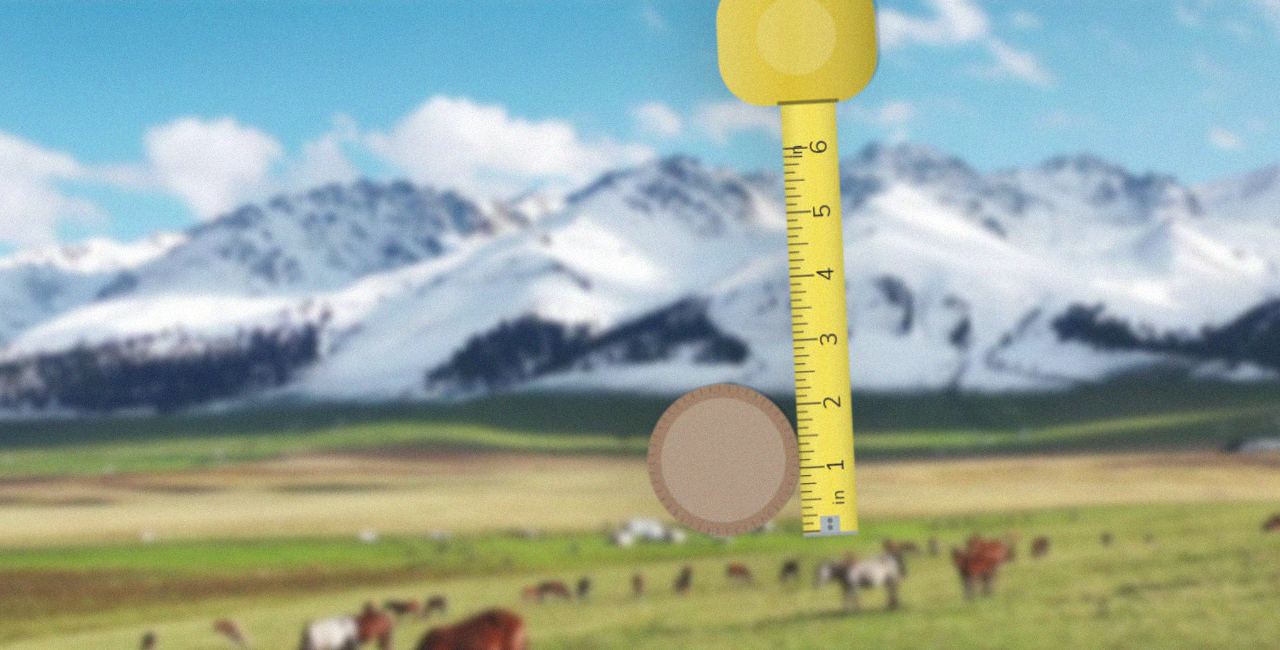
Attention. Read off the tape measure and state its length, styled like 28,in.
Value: 2.375,in
